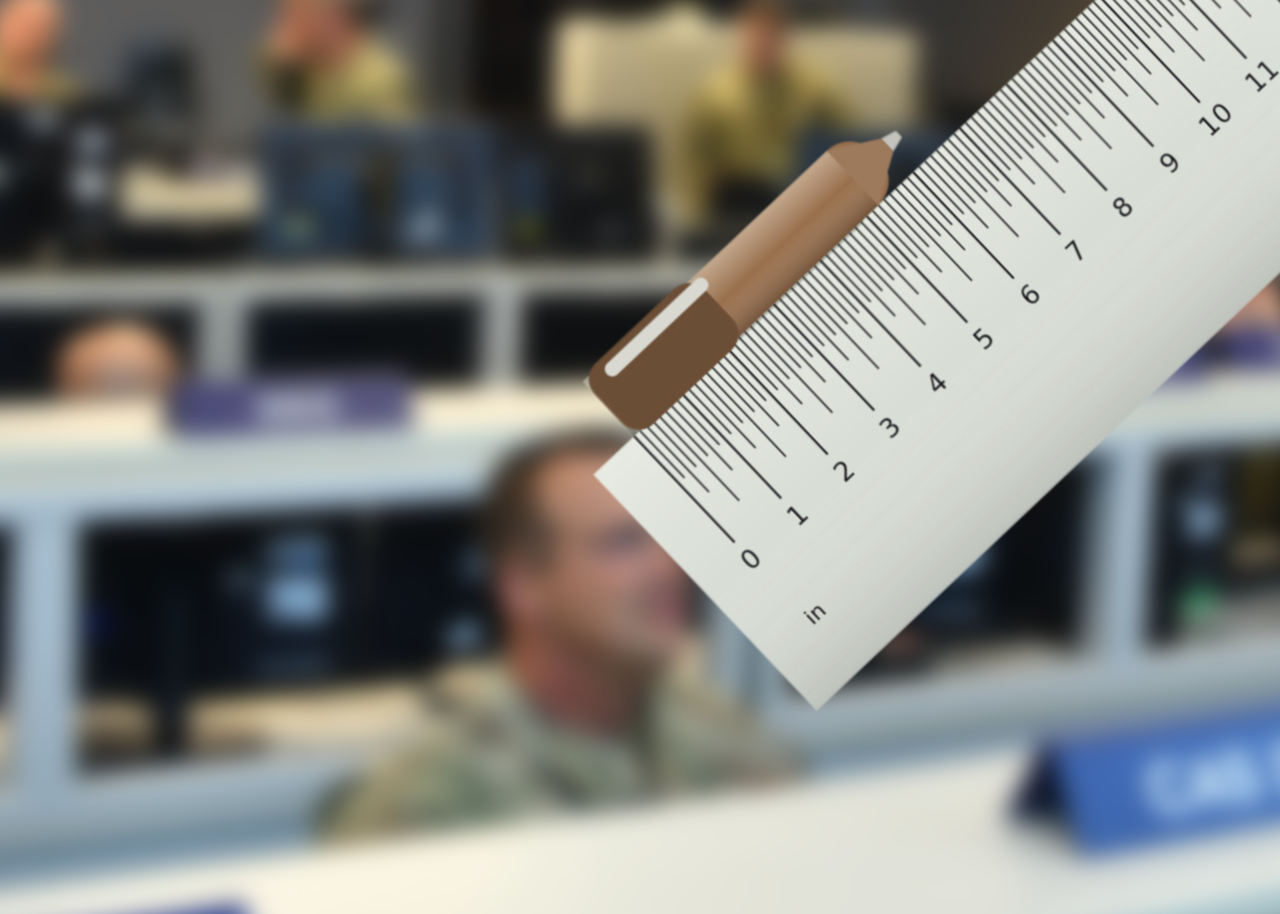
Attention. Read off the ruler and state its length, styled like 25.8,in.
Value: 6.25,in
